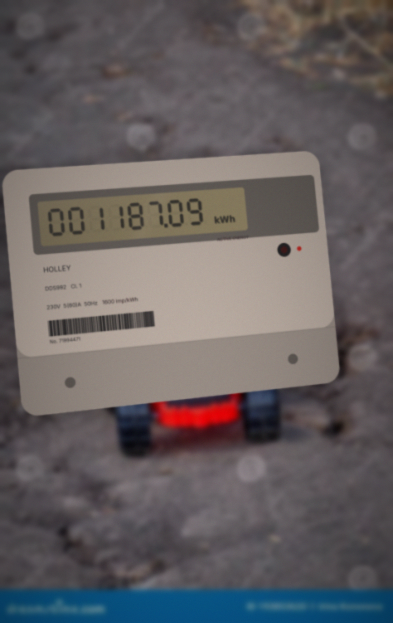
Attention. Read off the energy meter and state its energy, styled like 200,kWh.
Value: 1187.09,kWh
